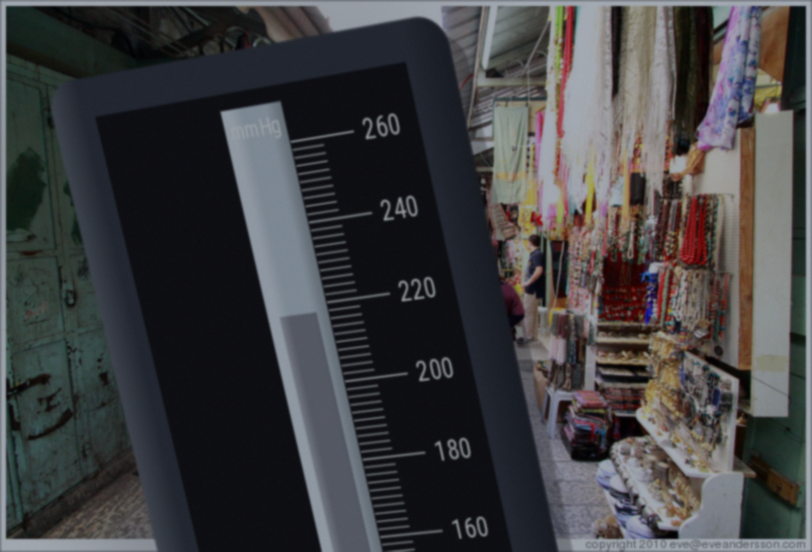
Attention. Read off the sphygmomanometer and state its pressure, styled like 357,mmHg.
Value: 218,mmHg
